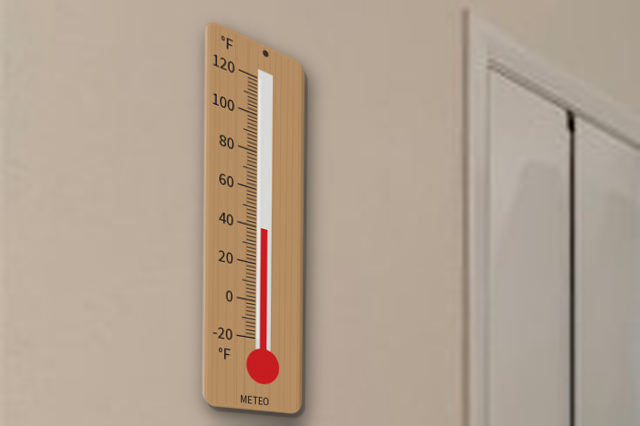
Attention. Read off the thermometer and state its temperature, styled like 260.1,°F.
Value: 40,°F
